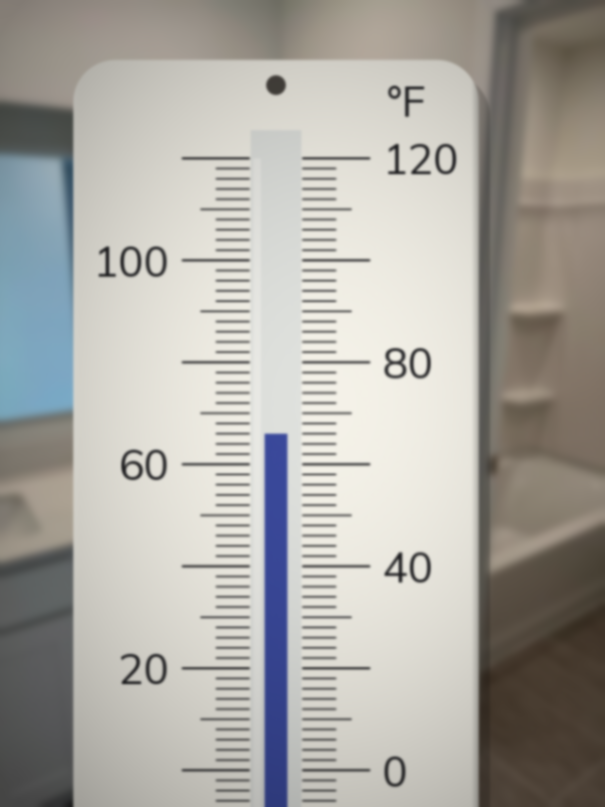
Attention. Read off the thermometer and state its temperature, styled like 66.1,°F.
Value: 66,°F
